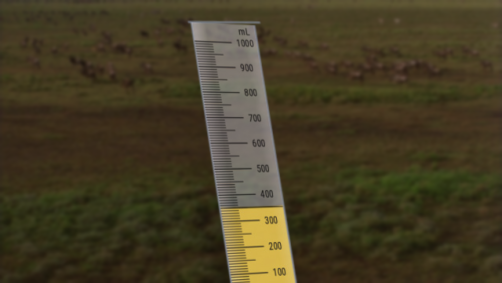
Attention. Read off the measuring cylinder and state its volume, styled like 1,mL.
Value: 350,mL
